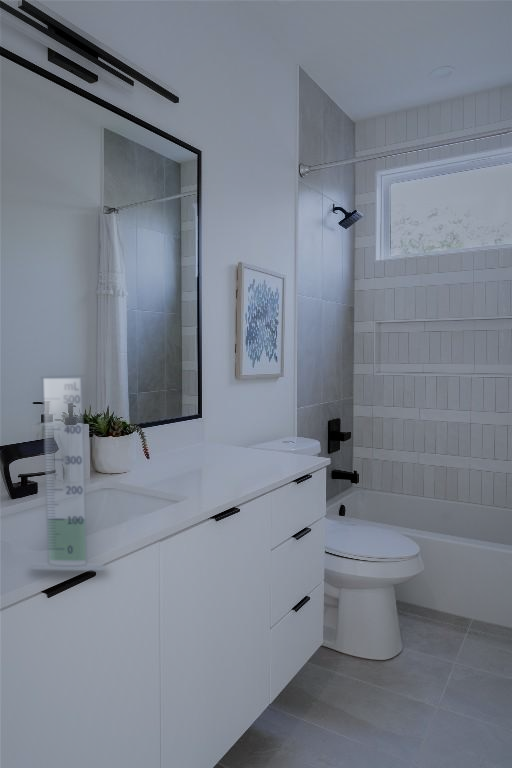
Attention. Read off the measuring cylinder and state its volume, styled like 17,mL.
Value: 100,mL
